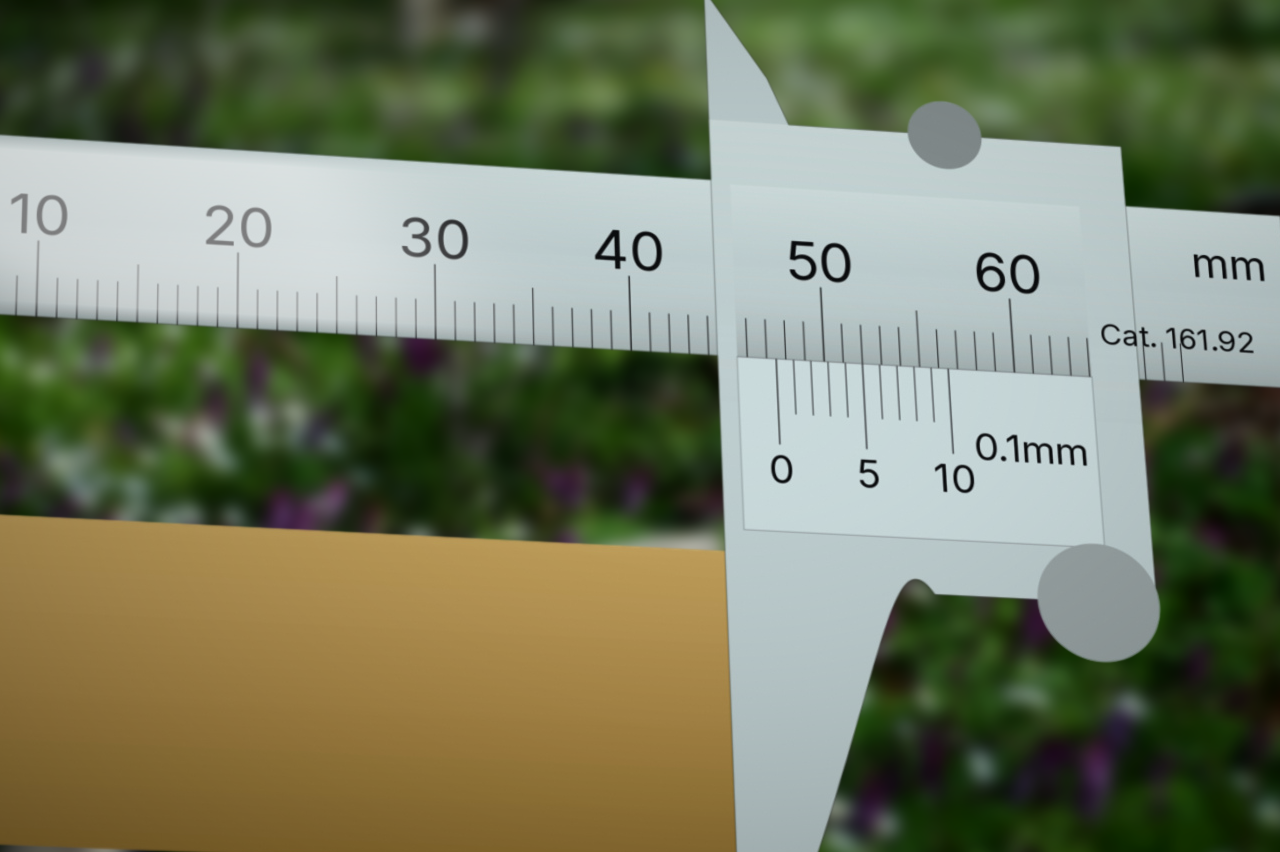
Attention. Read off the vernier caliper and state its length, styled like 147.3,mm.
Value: 47.5,mm
